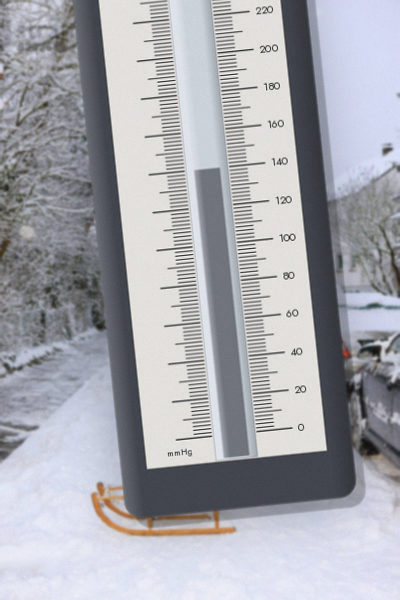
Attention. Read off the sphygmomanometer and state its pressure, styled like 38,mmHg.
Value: 140,mmHg
